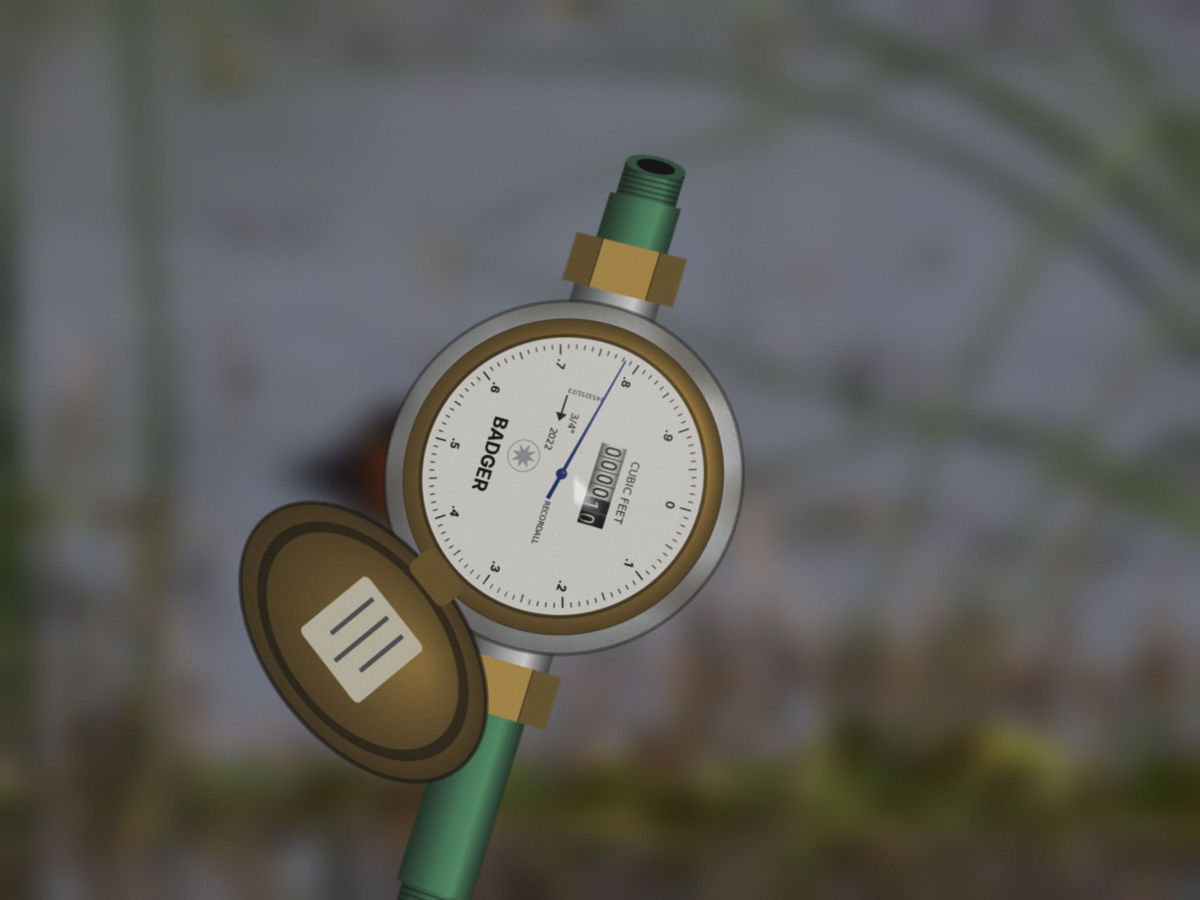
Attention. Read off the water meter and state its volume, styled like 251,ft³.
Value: 9.78,ft³
